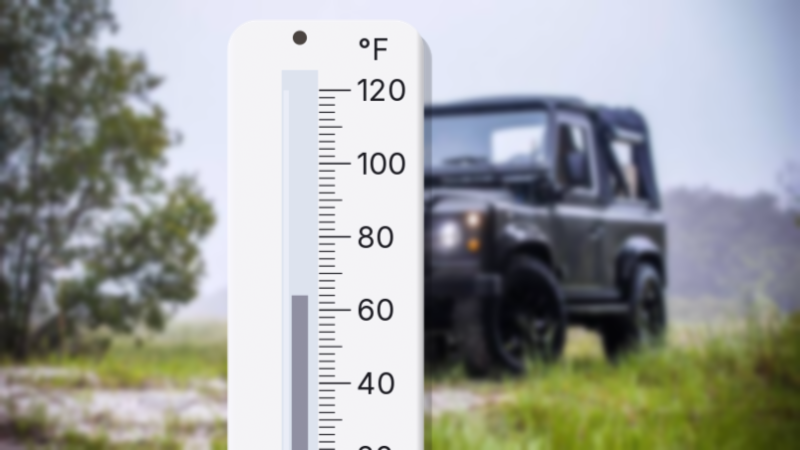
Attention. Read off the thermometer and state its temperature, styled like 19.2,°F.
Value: 64,°F
